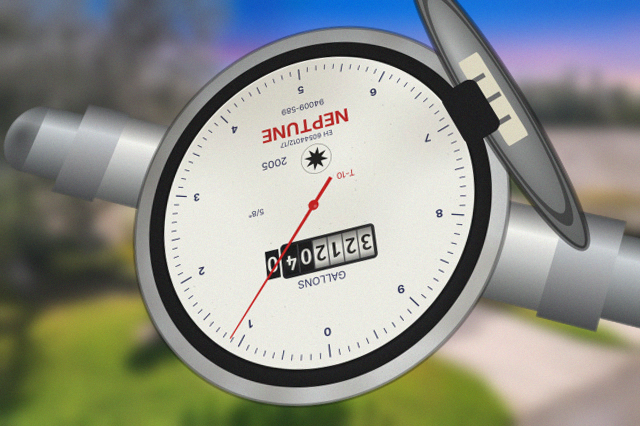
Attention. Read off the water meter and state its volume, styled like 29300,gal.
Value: 3212041.1,gal
